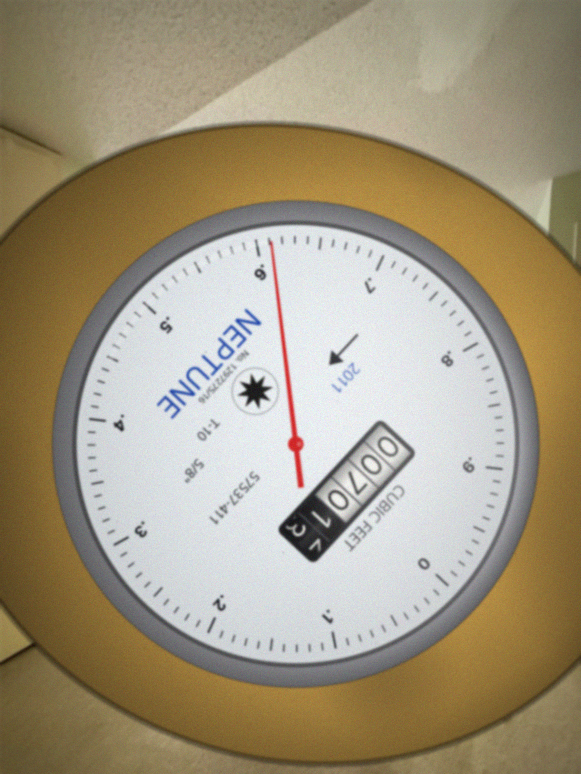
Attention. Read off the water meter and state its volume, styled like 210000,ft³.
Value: 7012.61,ft³
